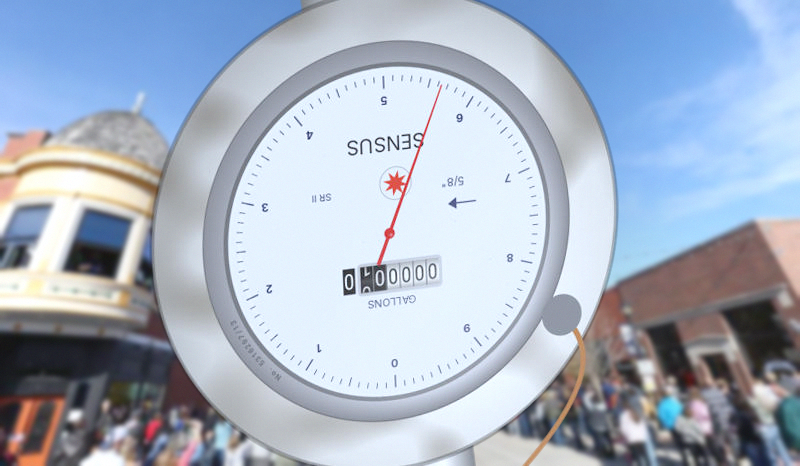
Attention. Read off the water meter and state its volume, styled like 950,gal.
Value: 5.6,gal
